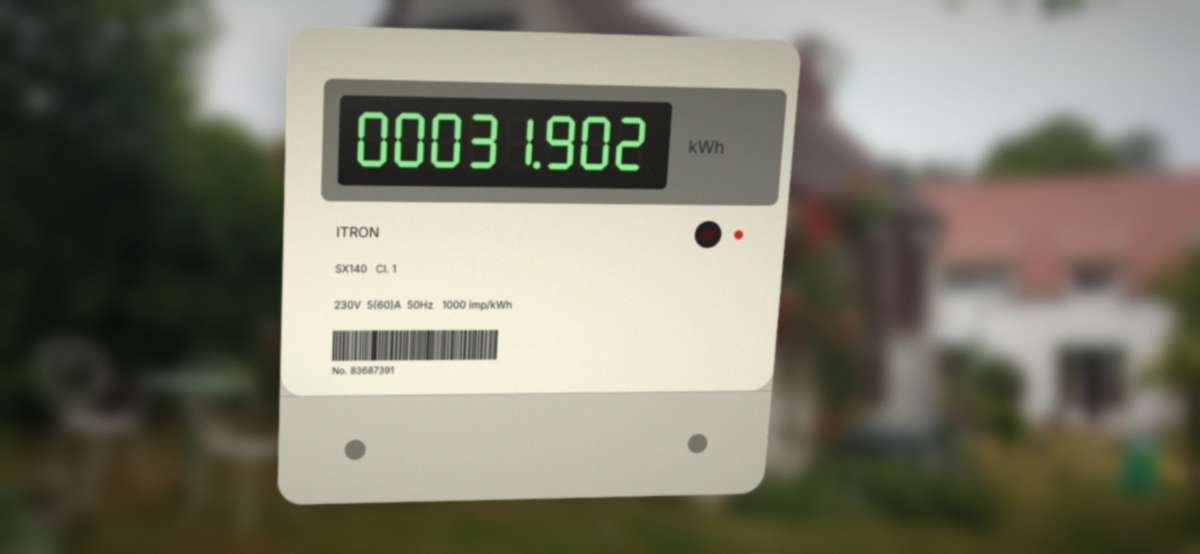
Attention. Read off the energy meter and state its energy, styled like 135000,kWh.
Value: 31.902,kWh
